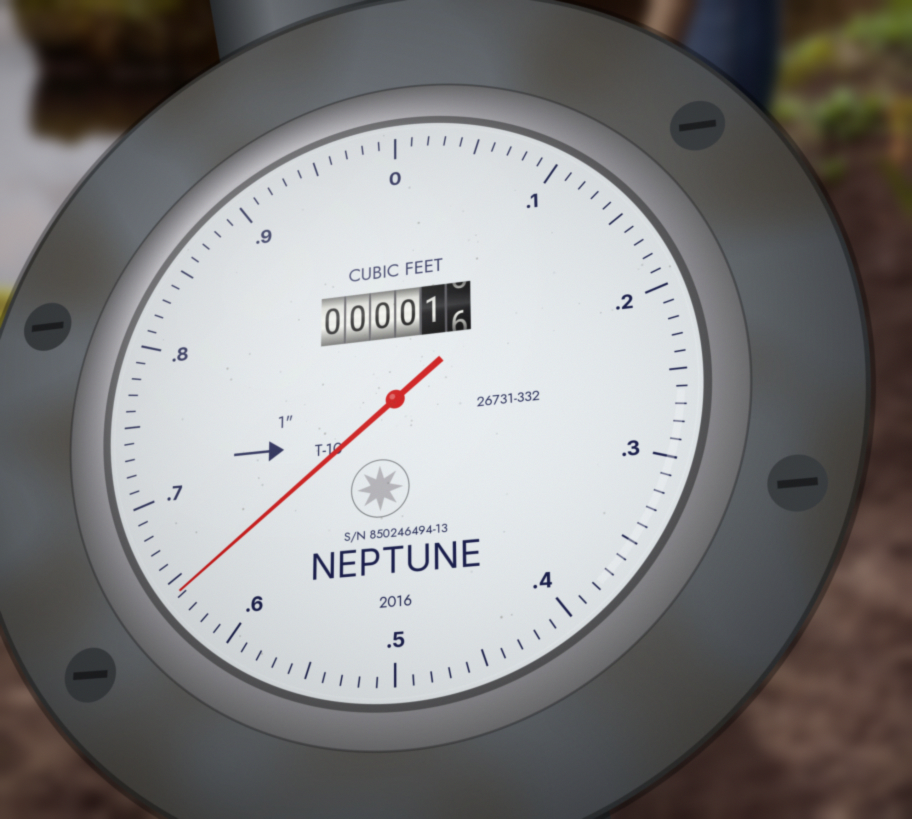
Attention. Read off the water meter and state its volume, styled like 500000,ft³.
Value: 15.64,ft³
